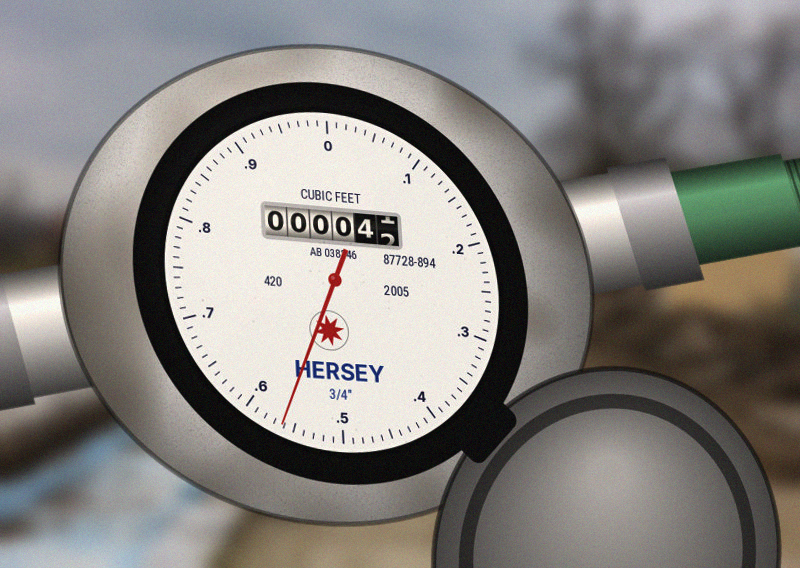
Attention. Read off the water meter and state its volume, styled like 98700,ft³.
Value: 41.56,ft³
